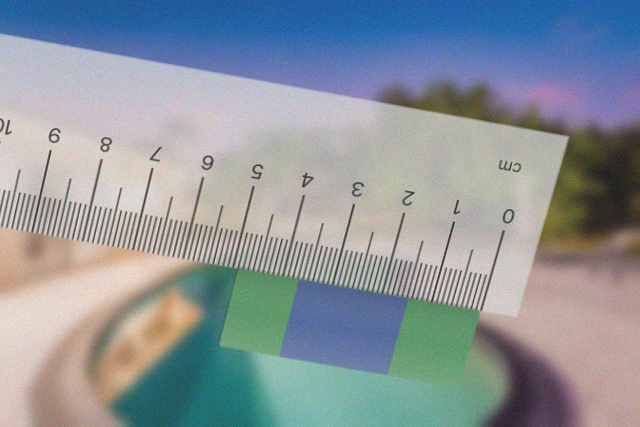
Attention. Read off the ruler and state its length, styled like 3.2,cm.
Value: 4.9,cm
